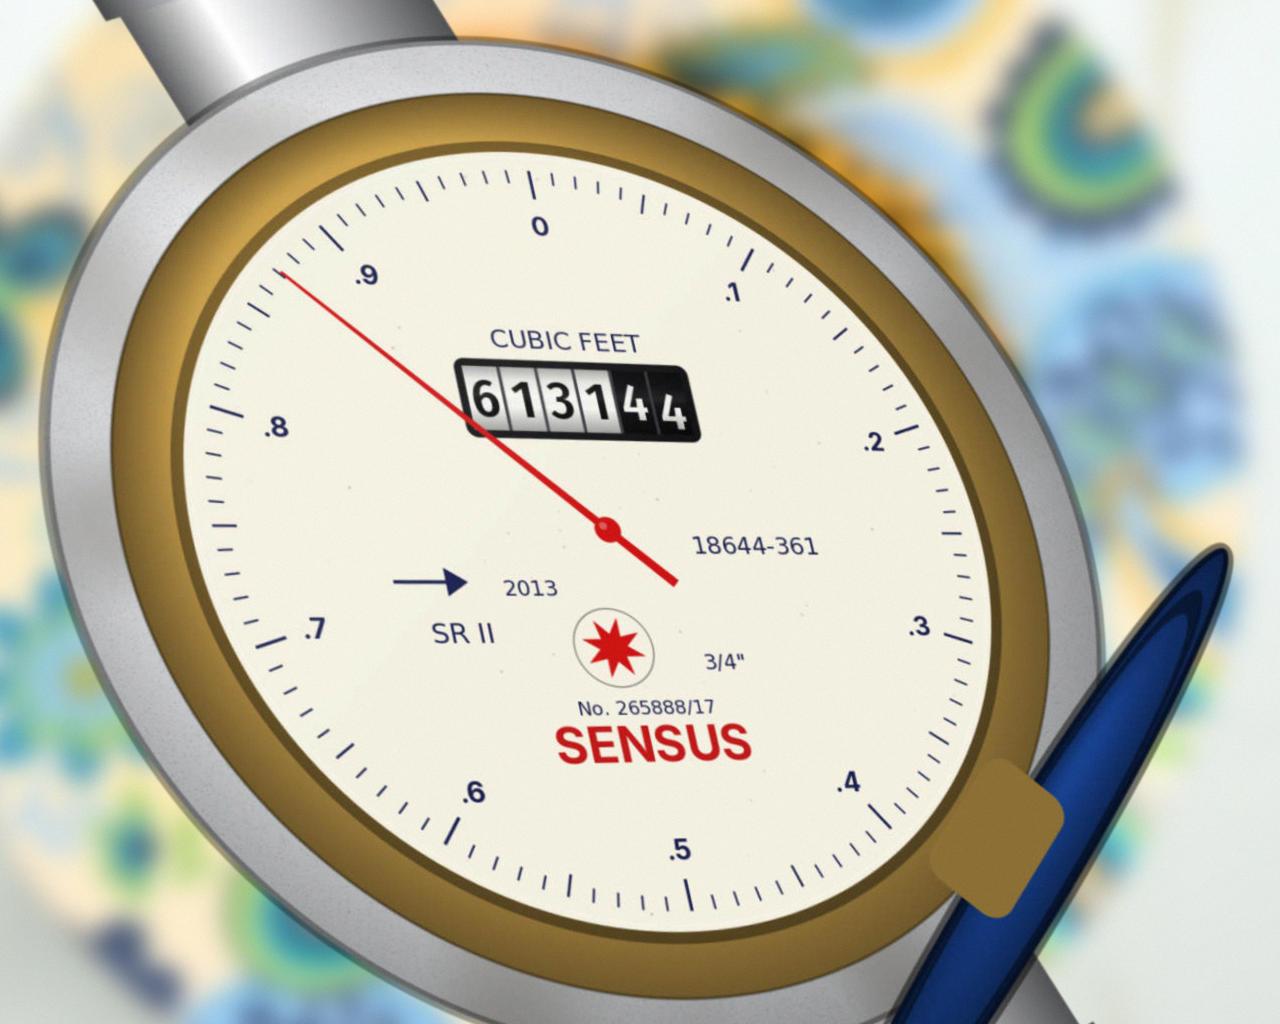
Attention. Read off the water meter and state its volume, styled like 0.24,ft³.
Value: 613143.87,ft³
